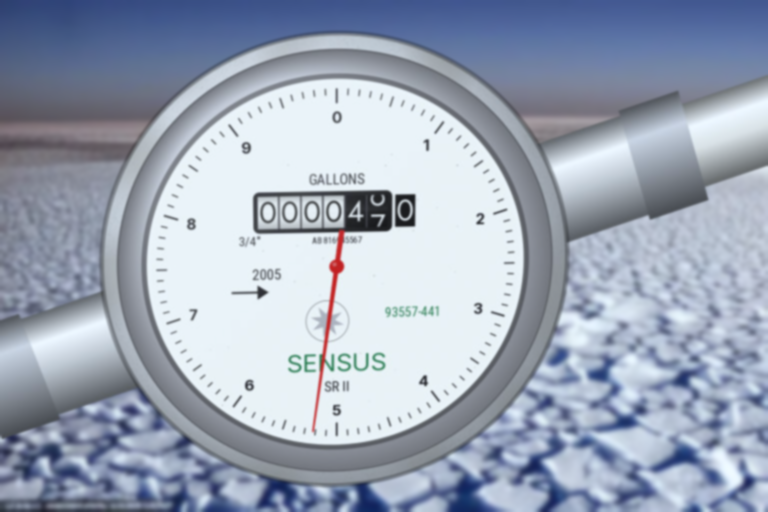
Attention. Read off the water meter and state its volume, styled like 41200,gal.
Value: 465.2,gal
